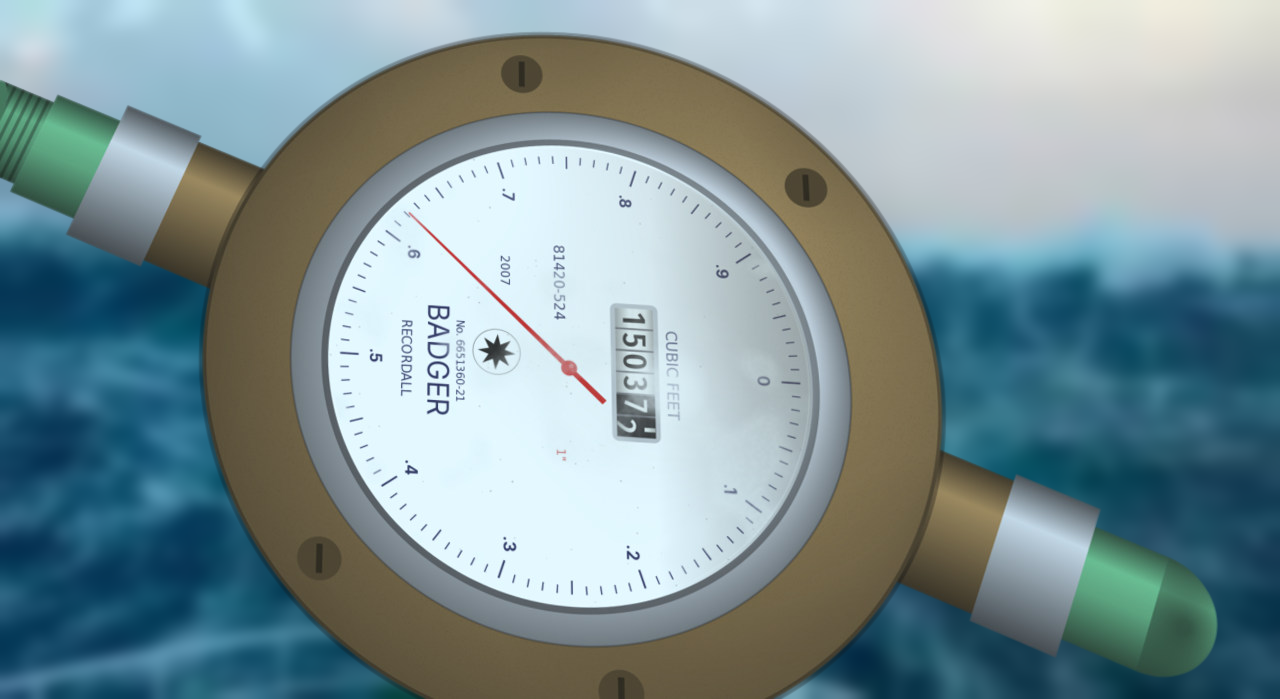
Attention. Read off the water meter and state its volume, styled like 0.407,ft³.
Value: 150371.62,ft³
